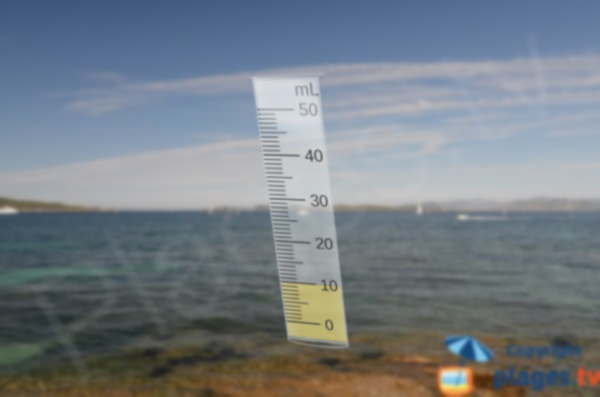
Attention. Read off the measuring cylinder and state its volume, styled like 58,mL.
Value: 10,mL
